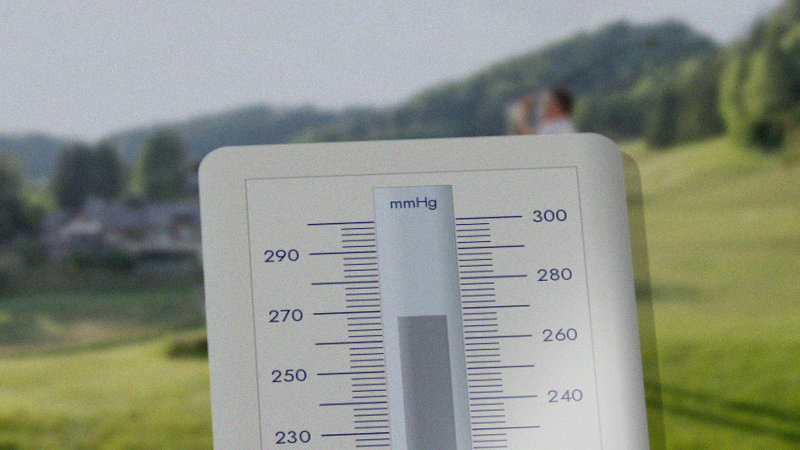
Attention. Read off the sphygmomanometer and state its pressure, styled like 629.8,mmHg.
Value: 268,mmHg
